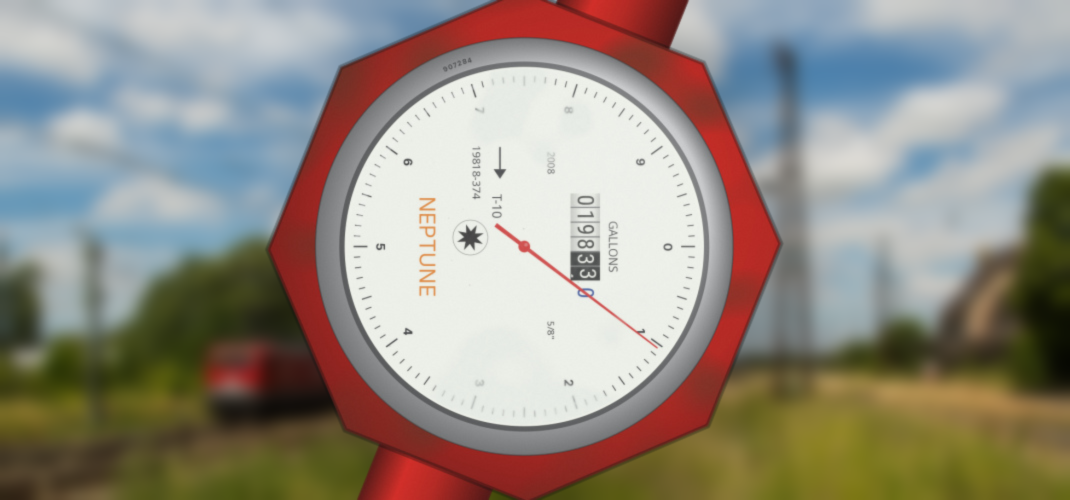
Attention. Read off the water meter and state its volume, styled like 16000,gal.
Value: 198331.0,gal
